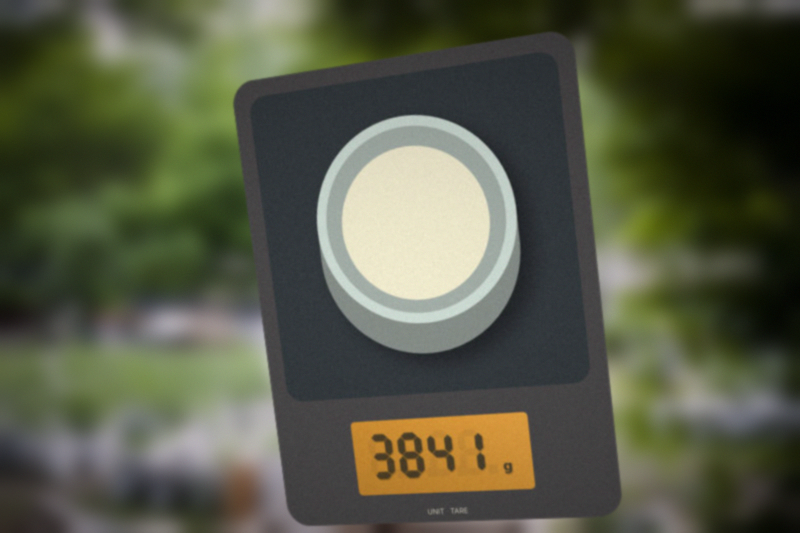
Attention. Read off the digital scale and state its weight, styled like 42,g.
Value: 3841,g
